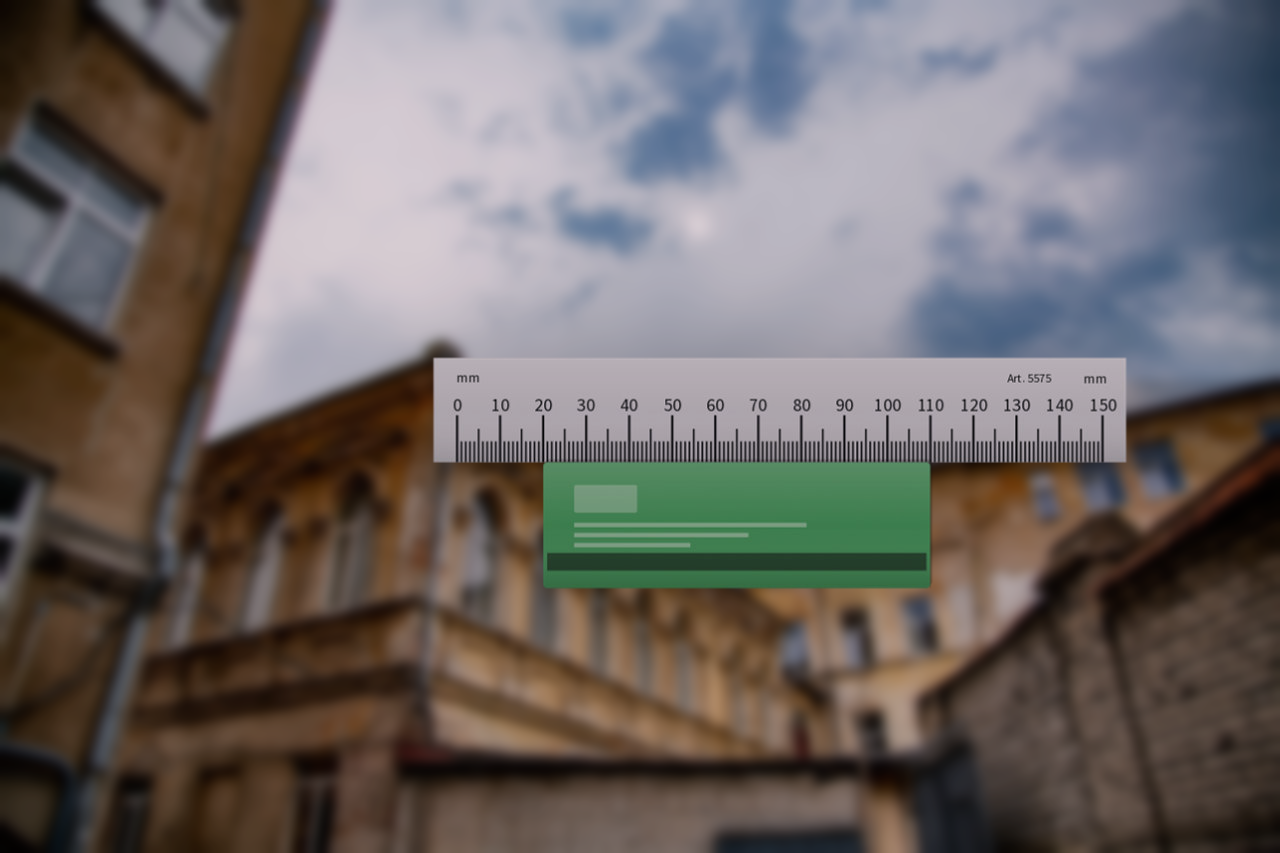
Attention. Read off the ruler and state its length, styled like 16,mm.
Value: 90,mm
